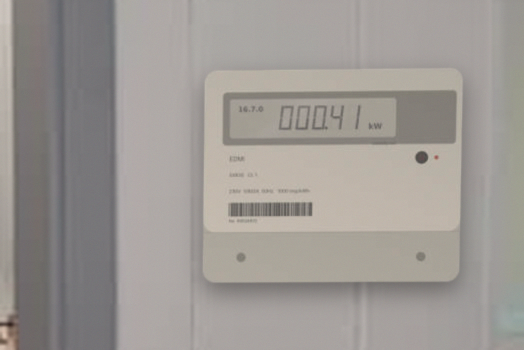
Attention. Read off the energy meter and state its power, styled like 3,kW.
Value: 0.41,kW
